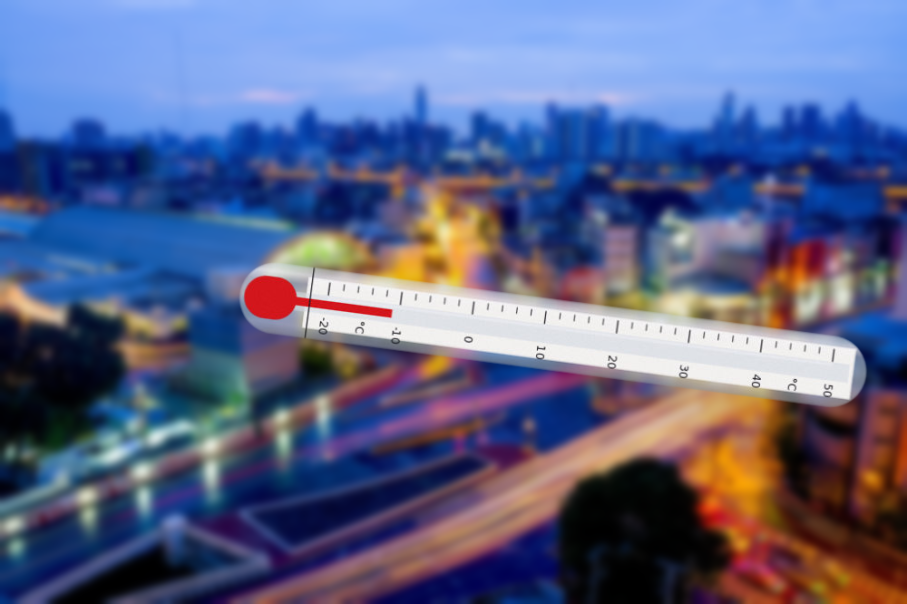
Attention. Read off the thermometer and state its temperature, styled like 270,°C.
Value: -11,°C
